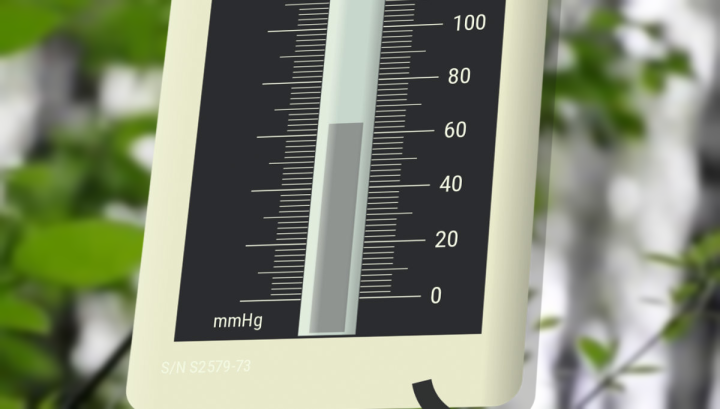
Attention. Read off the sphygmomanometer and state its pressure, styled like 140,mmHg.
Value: 64,mmHg
